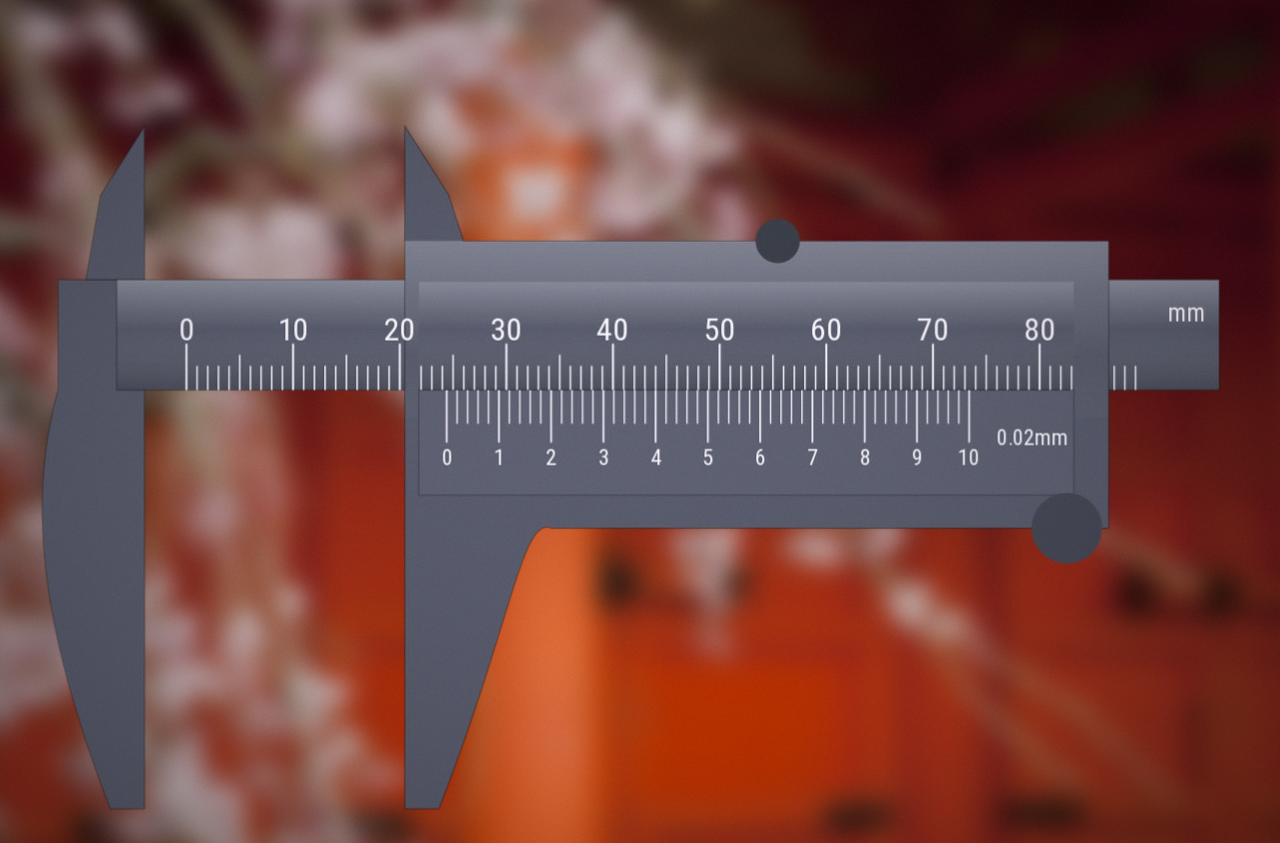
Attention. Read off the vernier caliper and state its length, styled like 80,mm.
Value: 24.4,mm
